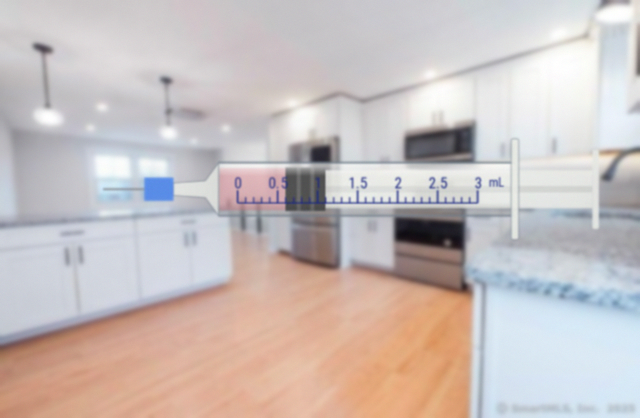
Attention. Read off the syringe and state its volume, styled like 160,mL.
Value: 0.6,mL
